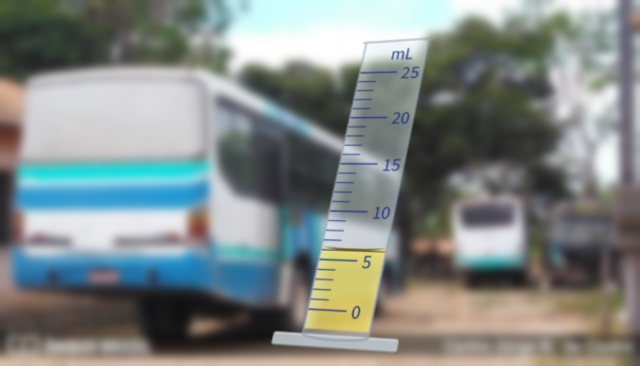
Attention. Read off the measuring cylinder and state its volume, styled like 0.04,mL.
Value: 6,mL
